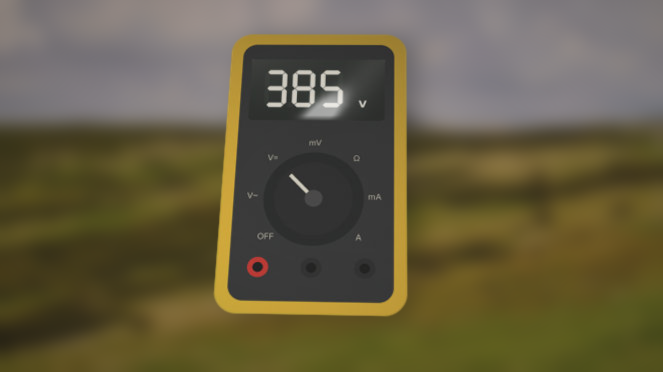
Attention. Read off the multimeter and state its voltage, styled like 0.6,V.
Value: 385,V
